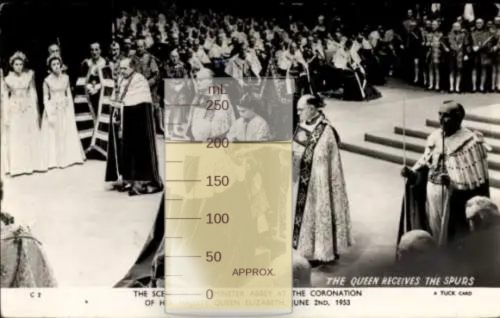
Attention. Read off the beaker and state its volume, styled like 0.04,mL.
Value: 200,mL
